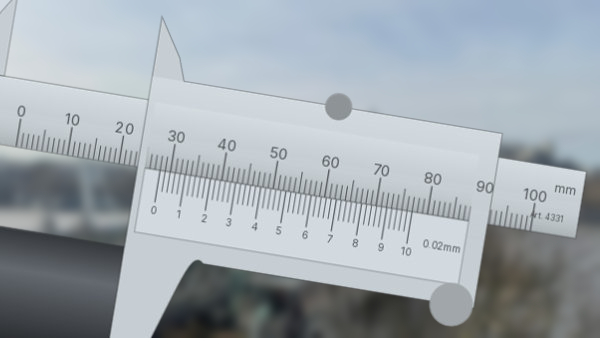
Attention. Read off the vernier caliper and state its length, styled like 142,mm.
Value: 28.0,mm
